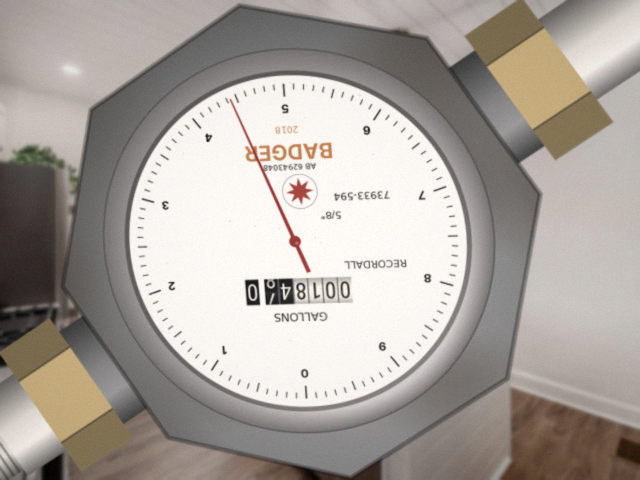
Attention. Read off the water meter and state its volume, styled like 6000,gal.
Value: 18474.4,gal
